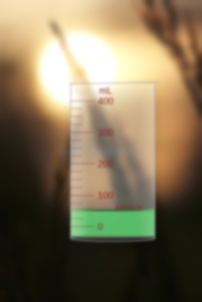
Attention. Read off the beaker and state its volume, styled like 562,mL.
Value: 50,mL
